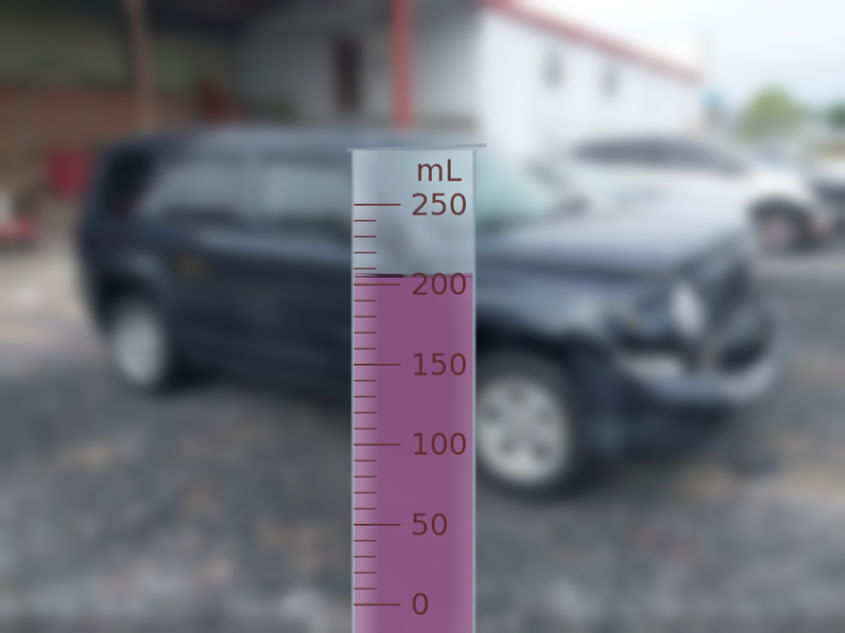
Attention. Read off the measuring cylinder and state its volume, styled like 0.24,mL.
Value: 205,mL
